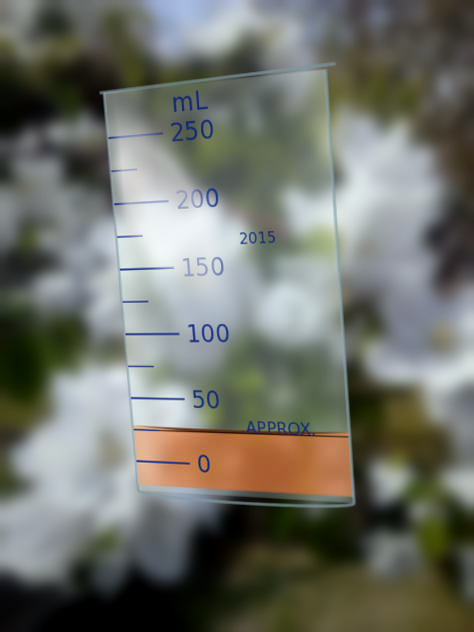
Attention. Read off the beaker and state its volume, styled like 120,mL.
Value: 25,mL
